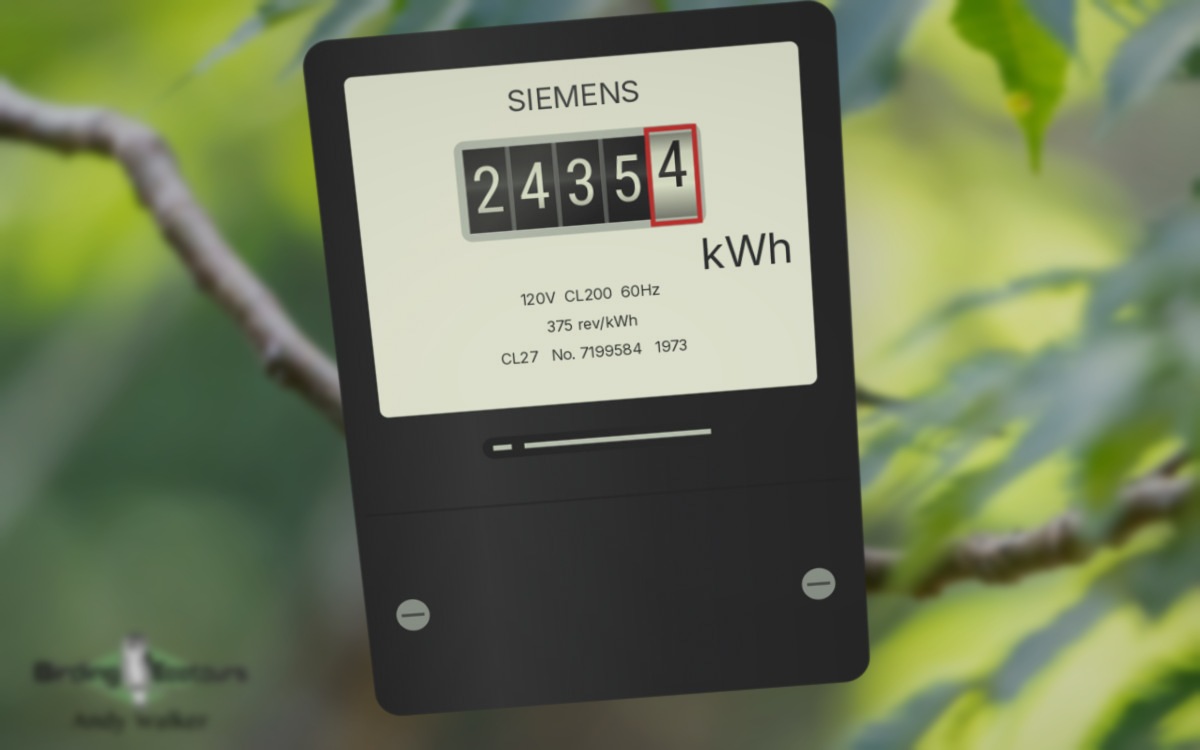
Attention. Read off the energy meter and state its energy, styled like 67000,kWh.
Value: 2435.4,kWh
